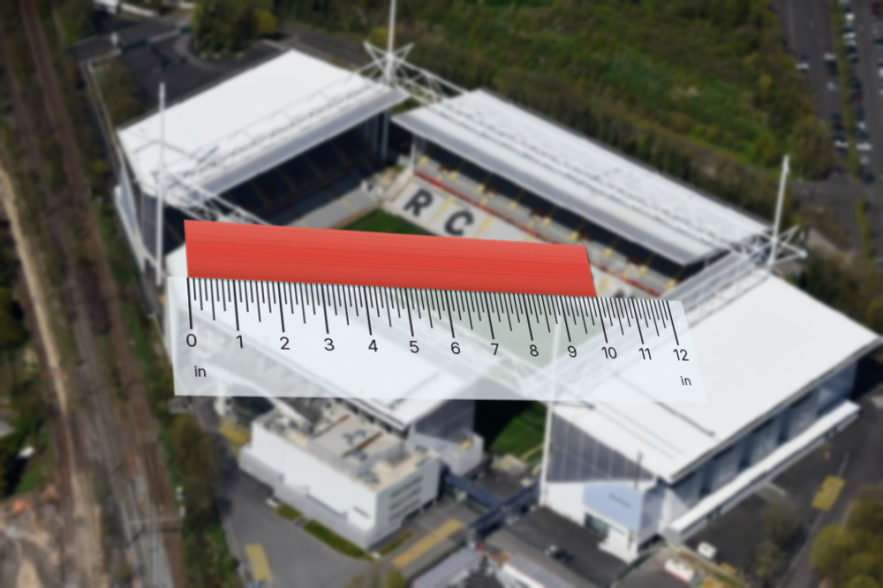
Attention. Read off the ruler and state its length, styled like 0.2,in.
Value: 10,in
